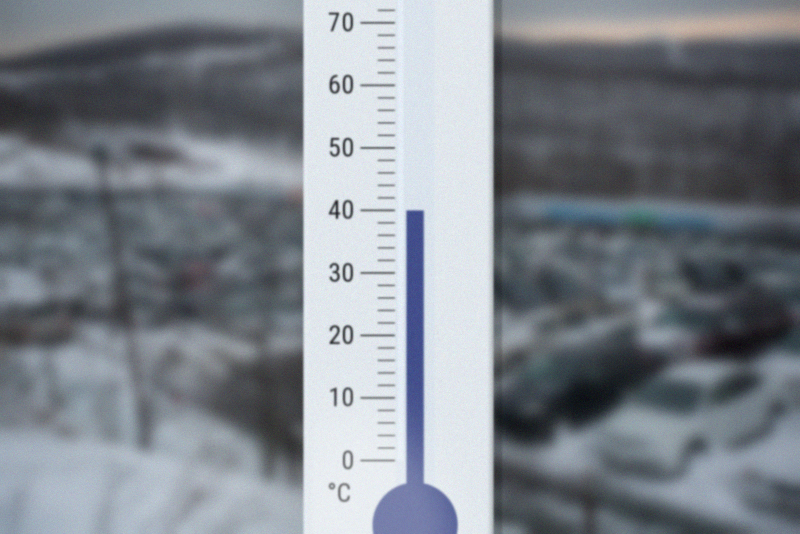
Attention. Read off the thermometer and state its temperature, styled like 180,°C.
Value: 40,°C
